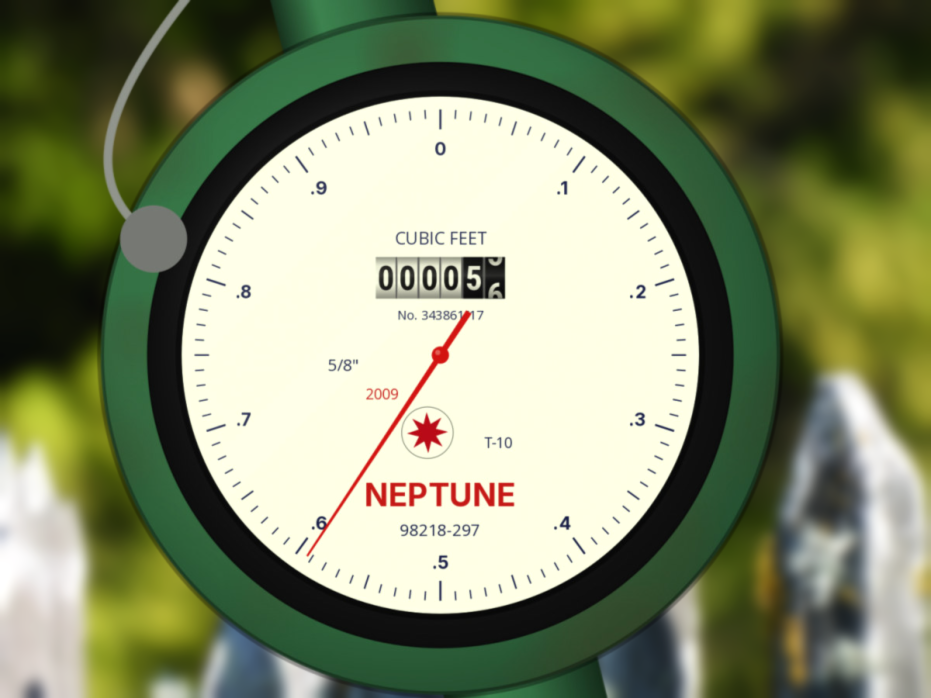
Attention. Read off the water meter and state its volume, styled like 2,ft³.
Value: 55.59,ft³
